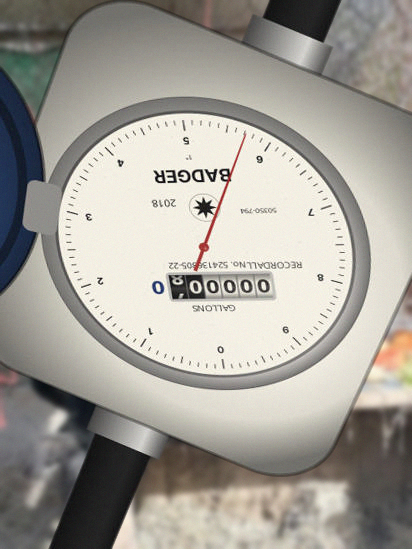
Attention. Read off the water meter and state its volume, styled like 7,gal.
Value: 75.7,gal
